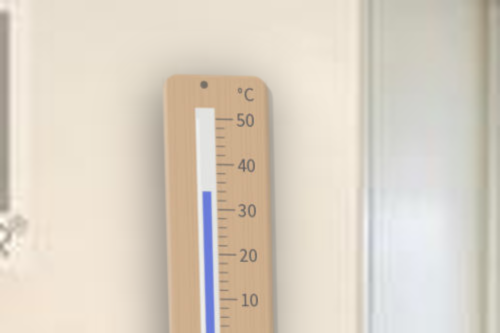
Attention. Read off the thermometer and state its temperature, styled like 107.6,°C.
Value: 34,°C
